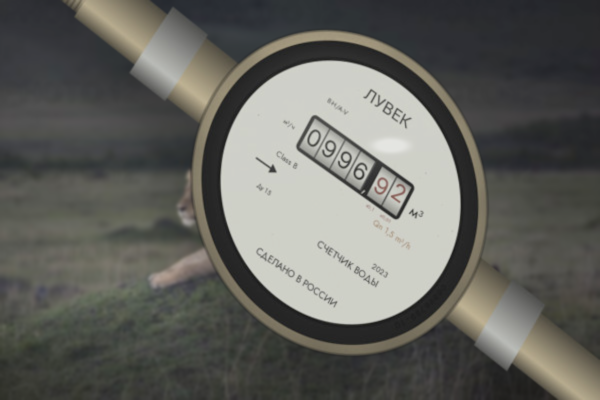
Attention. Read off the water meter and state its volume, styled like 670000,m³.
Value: 996.92,m³
